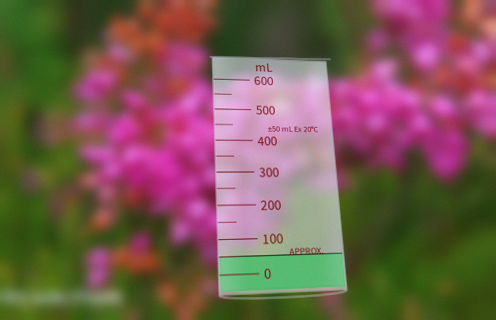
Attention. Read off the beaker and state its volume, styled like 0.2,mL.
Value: 50,mL
